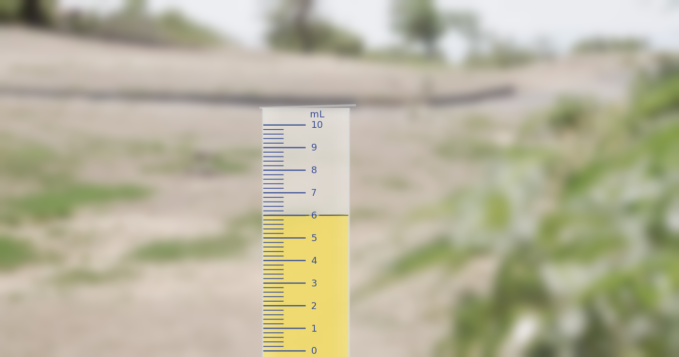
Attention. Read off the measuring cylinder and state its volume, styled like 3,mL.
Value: 6,mL
